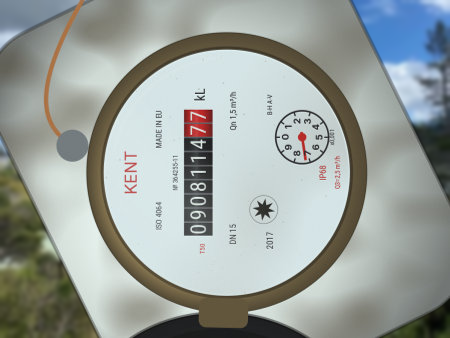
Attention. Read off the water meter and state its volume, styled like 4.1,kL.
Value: 908114.777,kL
